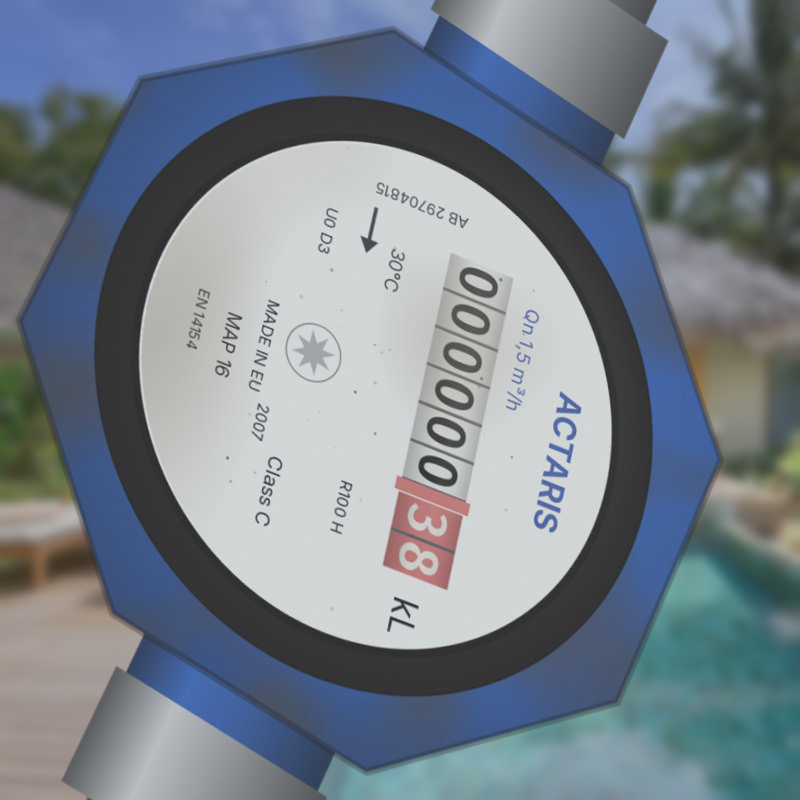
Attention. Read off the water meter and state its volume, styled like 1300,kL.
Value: 0.38,kL
